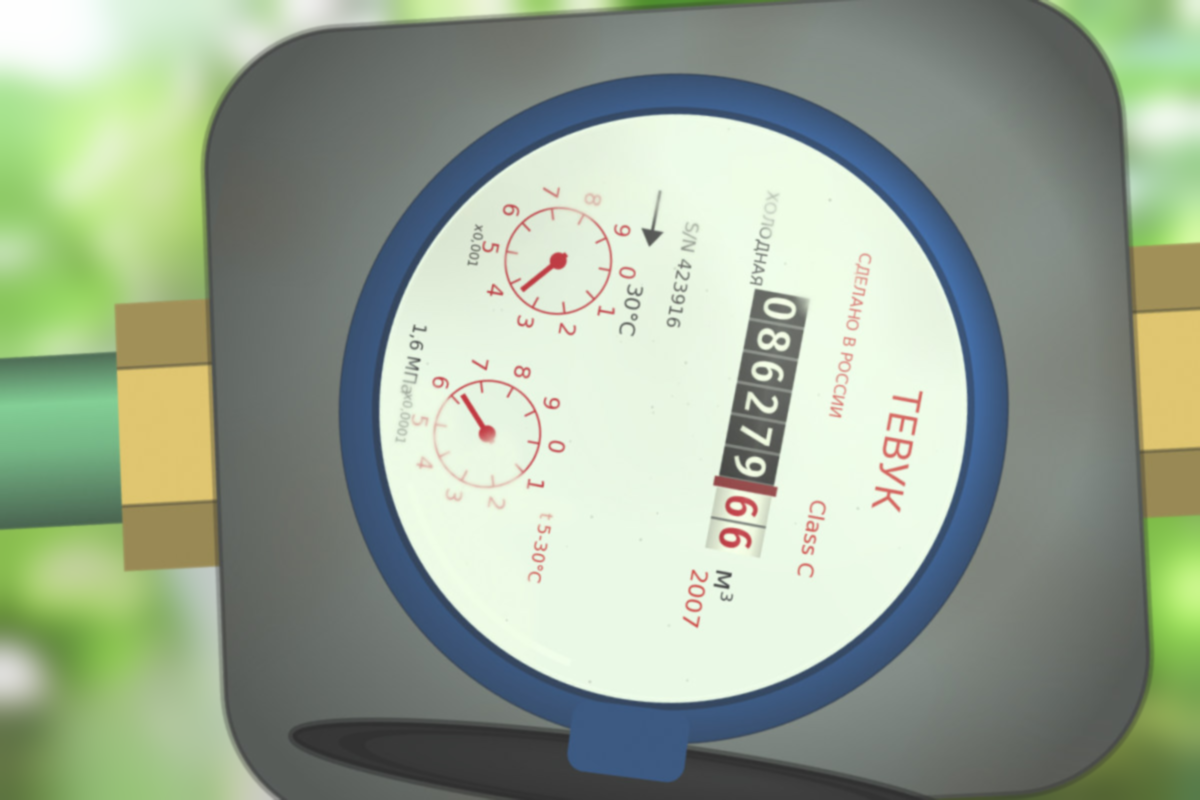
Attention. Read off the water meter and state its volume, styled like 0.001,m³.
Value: 86279.6636,m³
